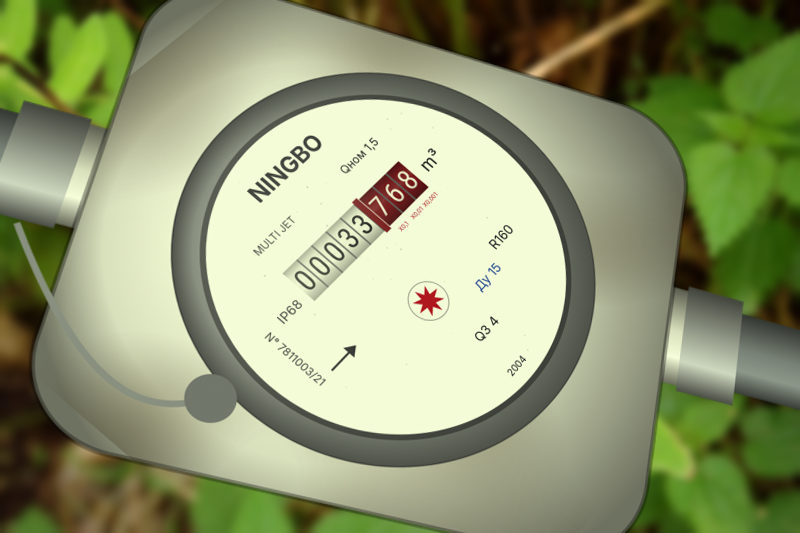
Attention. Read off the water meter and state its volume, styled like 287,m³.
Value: 33.768,m³
